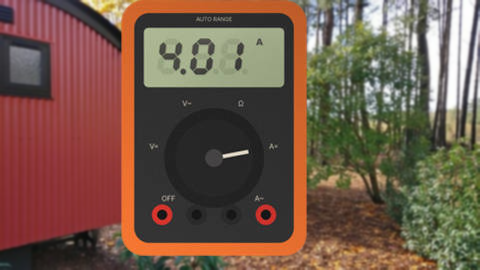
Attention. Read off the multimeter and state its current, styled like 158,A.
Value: 4.01,A
